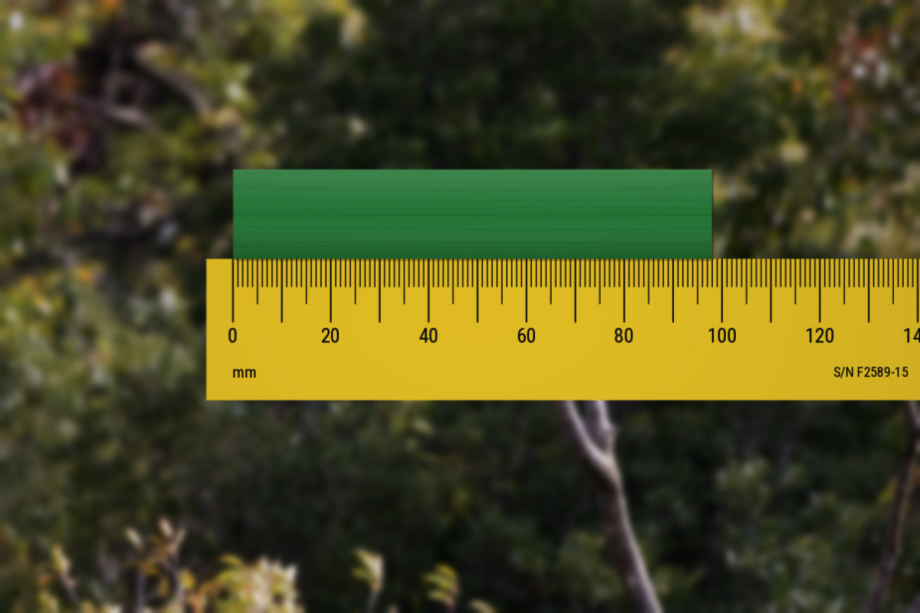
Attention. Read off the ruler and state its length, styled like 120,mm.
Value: 98,mm
